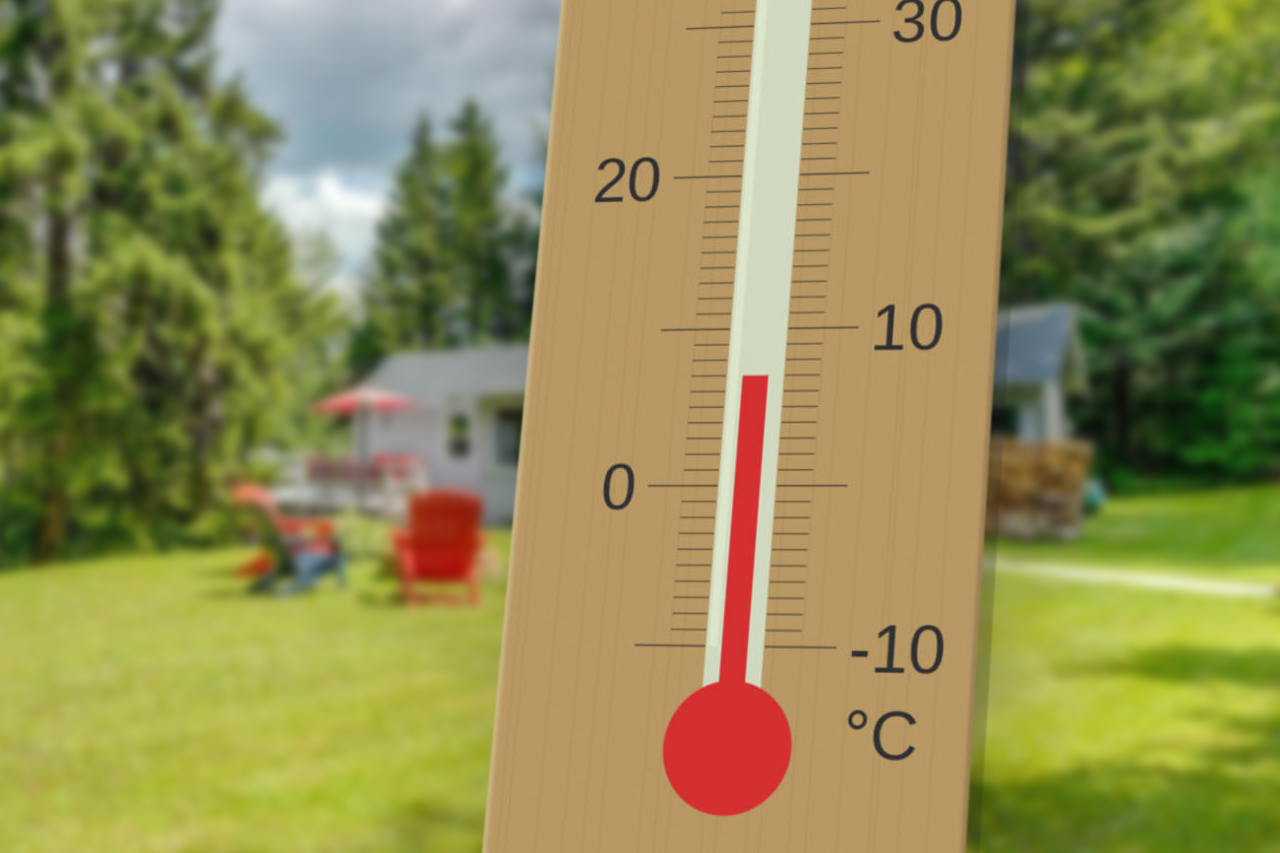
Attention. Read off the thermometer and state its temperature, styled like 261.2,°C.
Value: 7,°C
